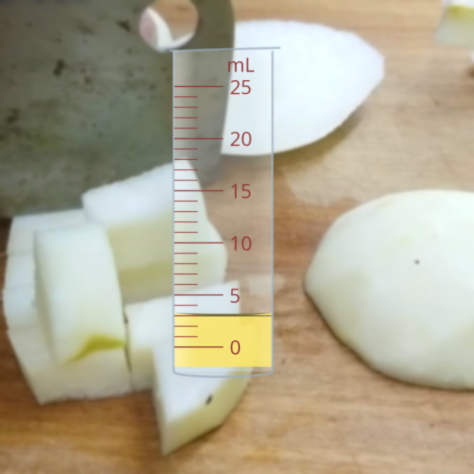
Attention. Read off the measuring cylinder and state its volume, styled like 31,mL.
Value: 3,mL
